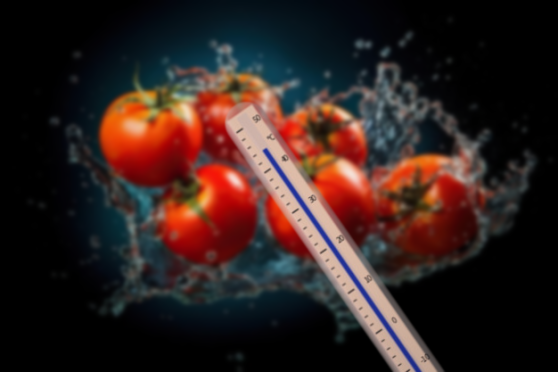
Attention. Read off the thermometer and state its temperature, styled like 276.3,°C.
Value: 44,°C
